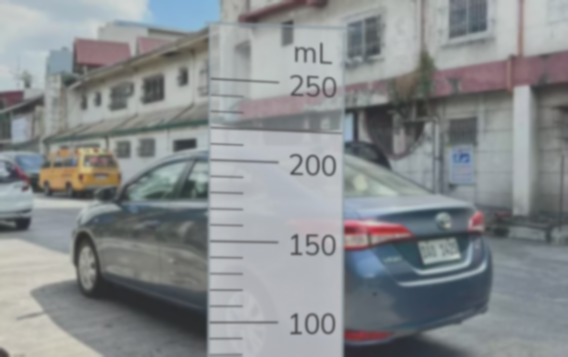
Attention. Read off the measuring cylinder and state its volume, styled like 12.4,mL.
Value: 220,mL
